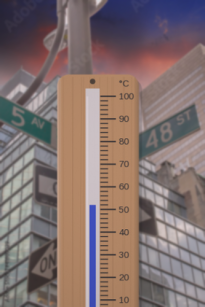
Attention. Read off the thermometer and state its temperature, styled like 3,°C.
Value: 52,°C
